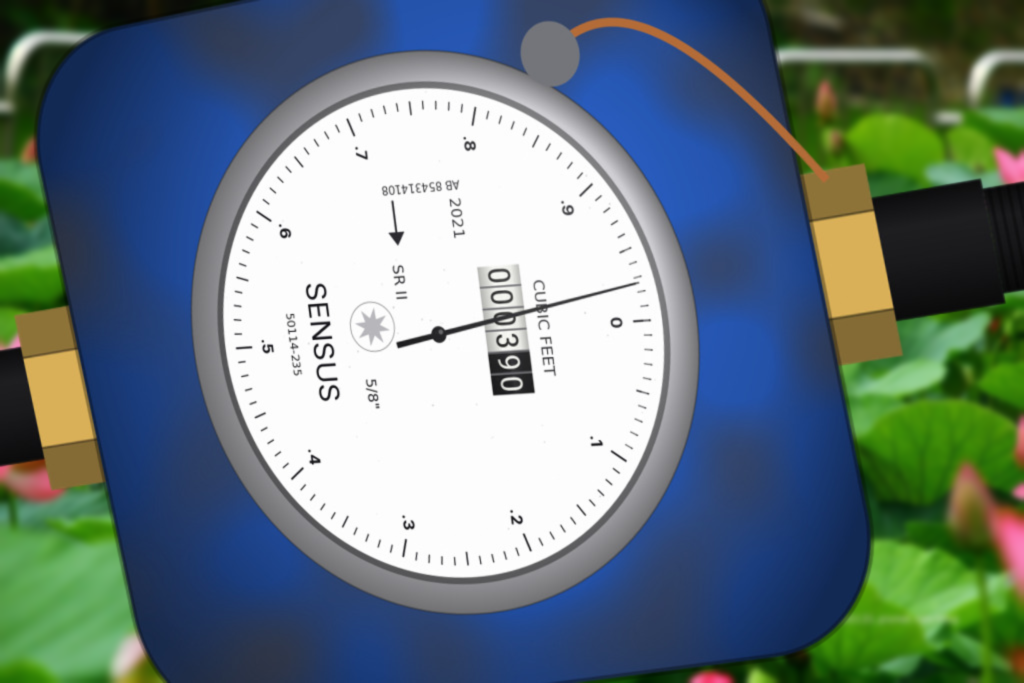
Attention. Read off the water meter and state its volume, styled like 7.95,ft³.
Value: 389.97,ft³
